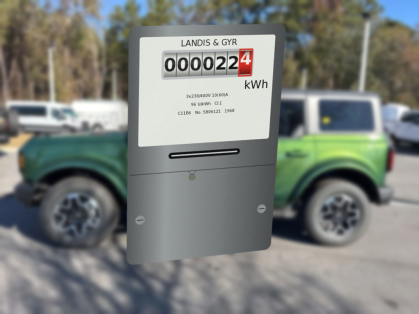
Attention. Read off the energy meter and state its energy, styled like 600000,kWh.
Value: 22.4,kWh
